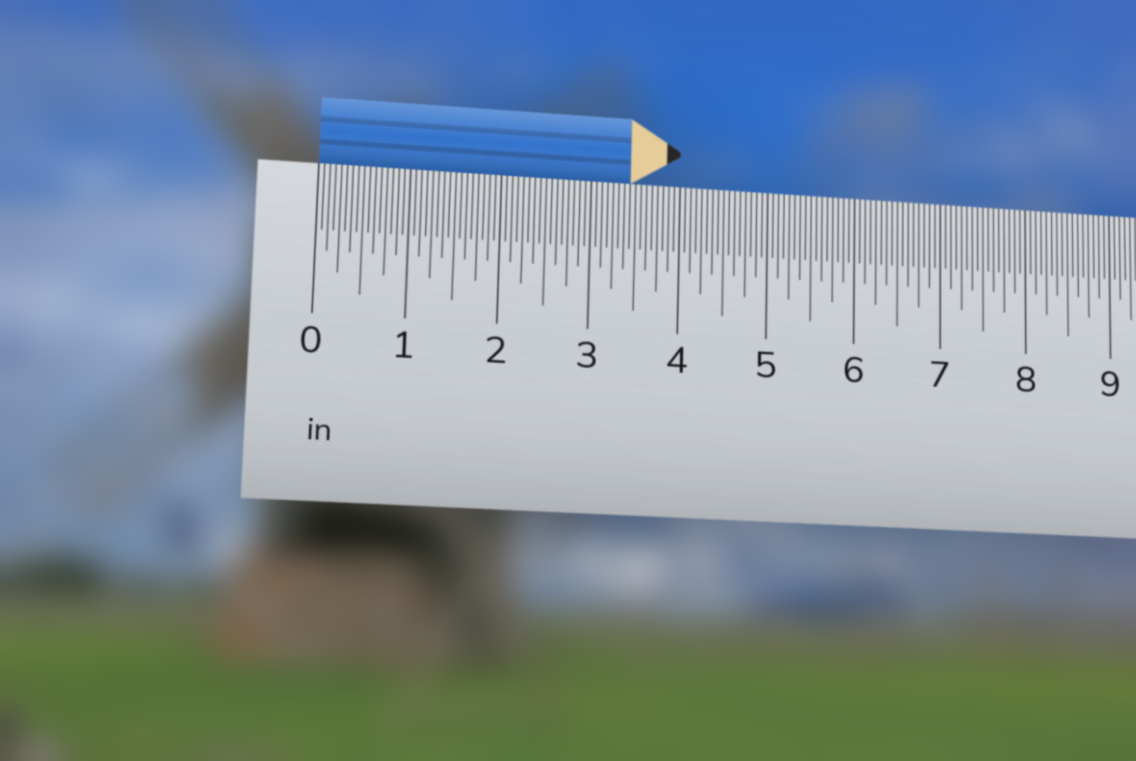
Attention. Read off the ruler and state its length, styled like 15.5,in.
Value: 4,in
